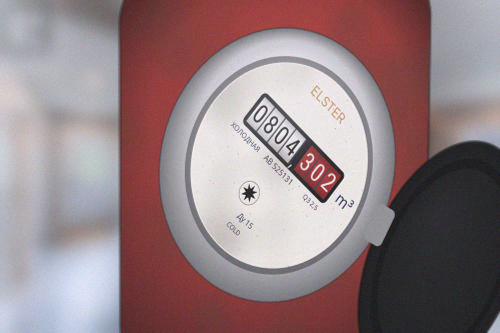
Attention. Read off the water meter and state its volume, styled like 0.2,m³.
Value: 804.302,m³
